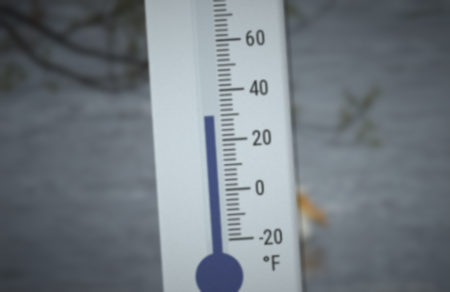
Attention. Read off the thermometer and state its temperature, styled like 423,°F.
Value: 30,°F
